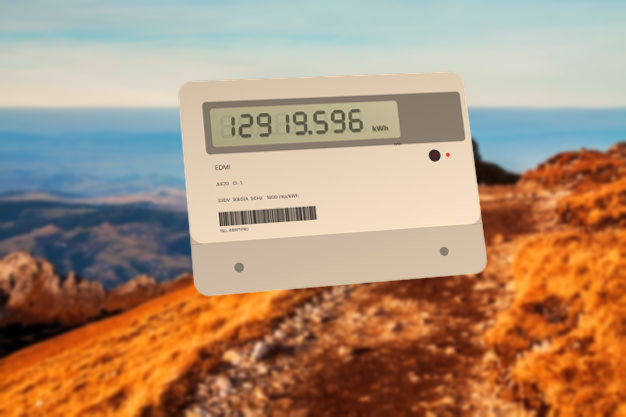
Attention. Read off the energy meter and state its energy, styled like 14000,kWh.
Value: 12919.596,kWh
